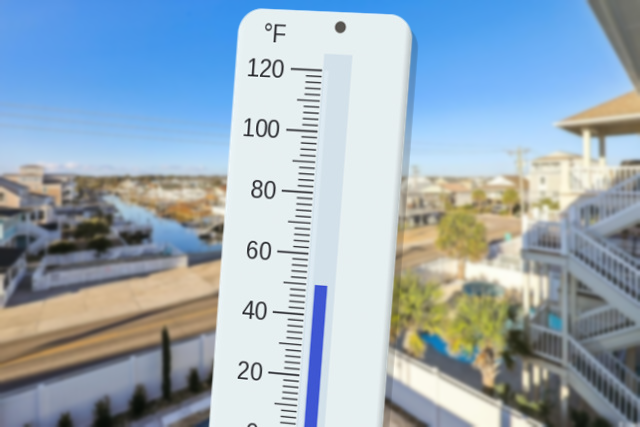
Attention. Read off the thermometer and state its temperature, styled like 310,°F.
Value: 50,°F
